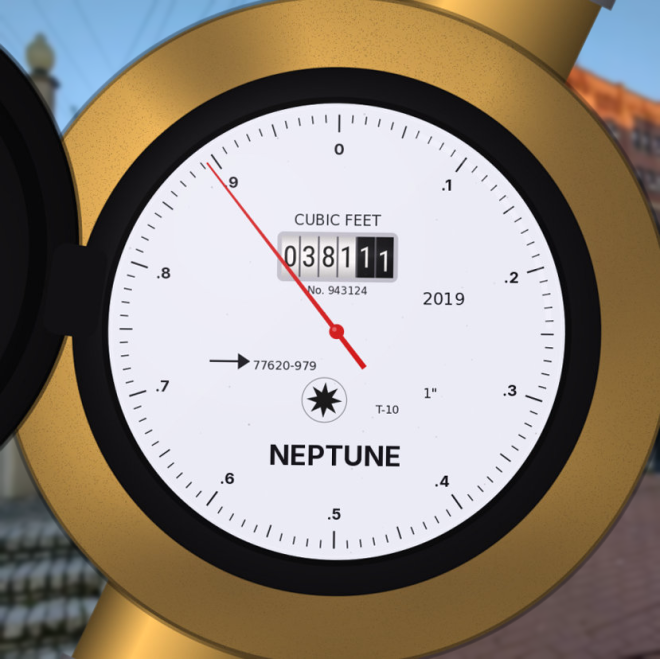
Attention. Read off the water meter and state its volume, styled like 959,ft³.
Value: 38110.89,ft³
